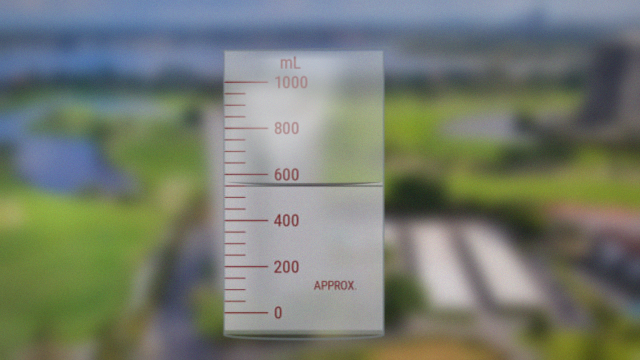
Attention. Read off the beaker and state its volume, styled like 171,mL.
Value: 550,mL
